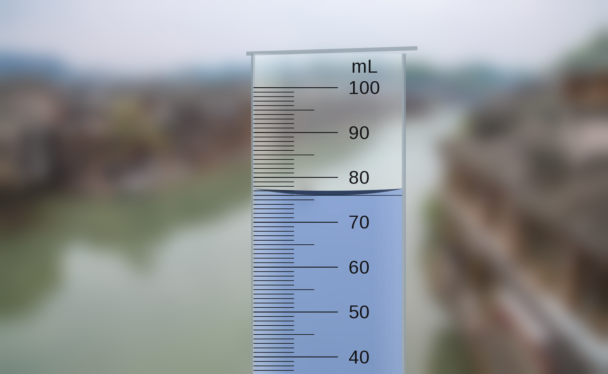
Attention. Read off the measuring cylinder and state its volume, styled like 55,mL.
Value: 76,mL
